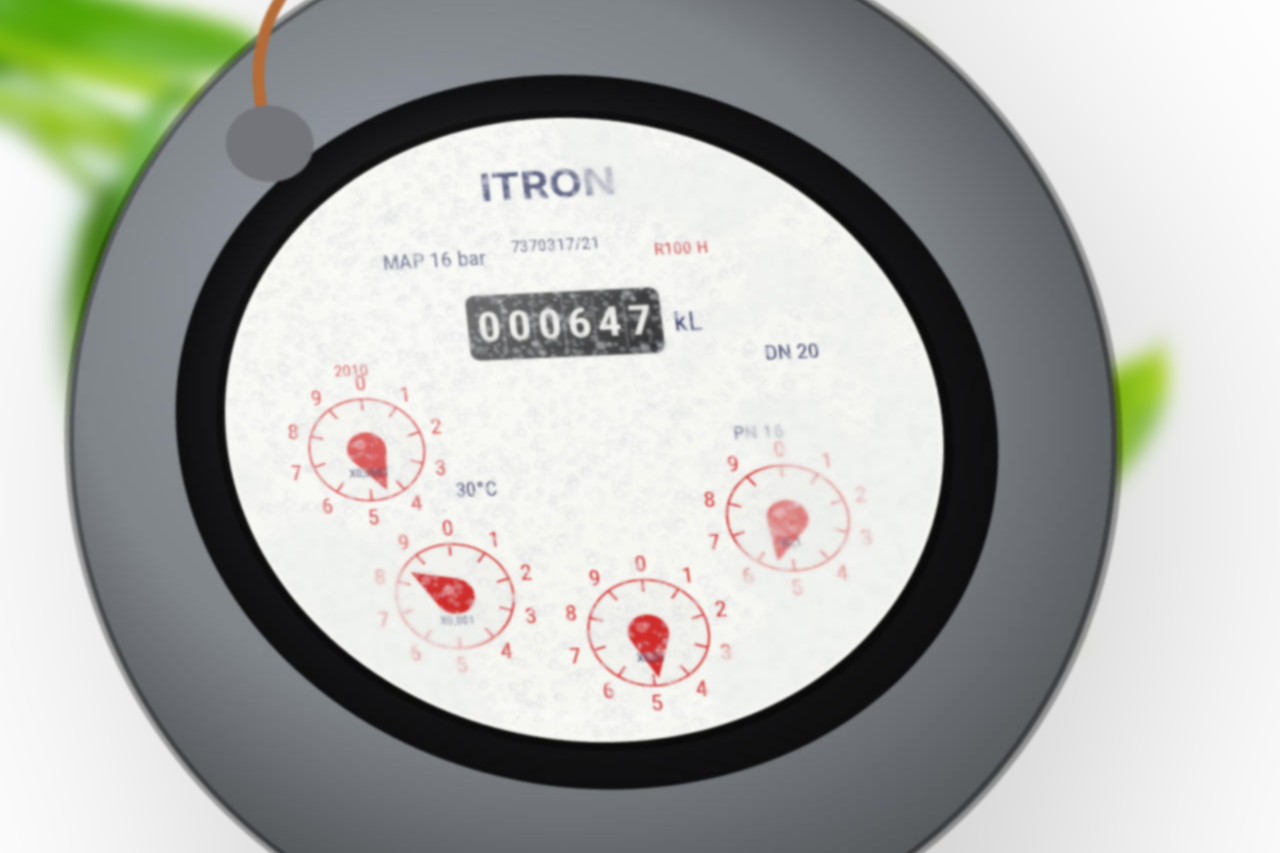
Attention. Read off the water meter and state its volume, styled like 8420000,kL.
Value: 647.5484,kL
